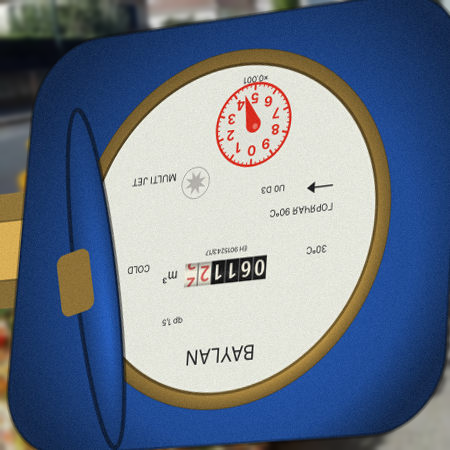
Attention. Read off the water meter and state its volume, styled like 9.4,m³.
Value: 611.224,m³
